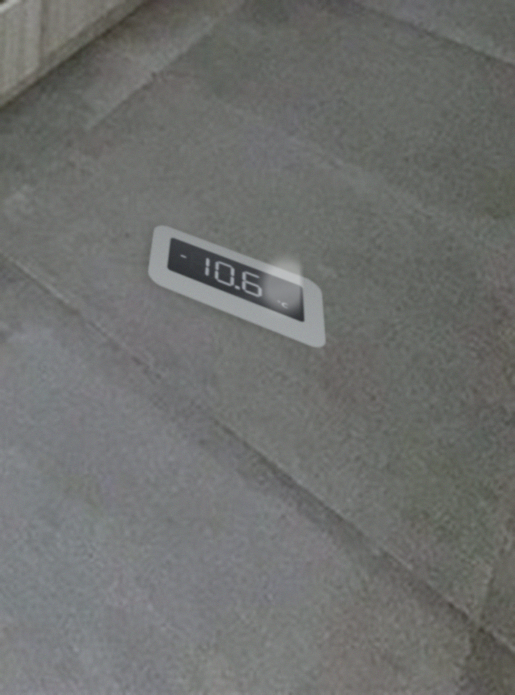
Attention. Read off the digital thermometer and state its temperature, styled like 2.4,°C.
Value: -10.6,°C
